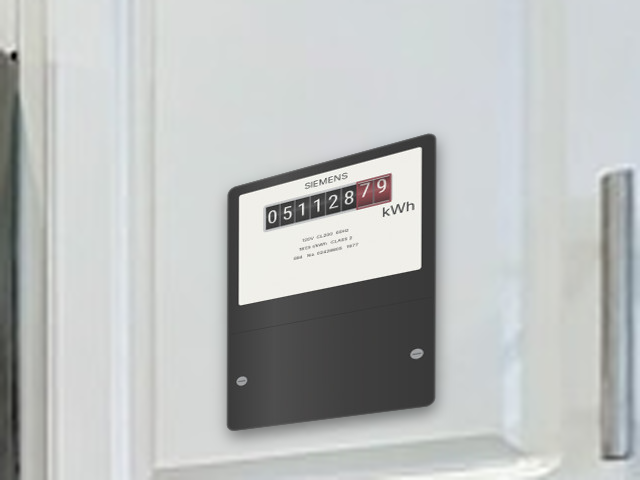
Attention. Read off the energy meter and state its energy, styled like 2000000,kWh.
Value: 51128.79,kWh
